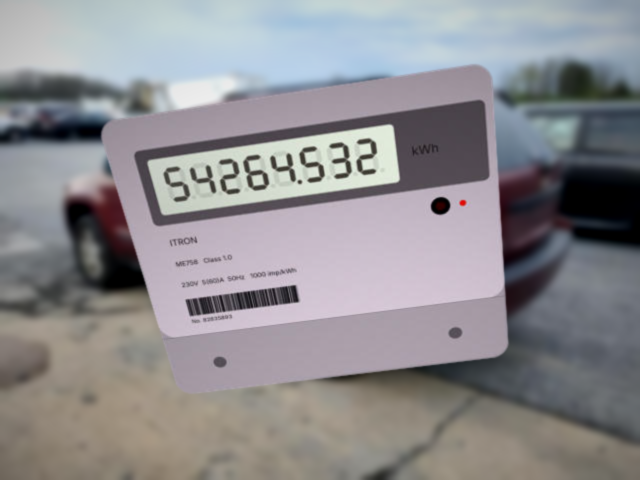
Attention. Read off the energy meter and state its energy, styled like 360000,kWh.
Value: 54264.532,kWh
